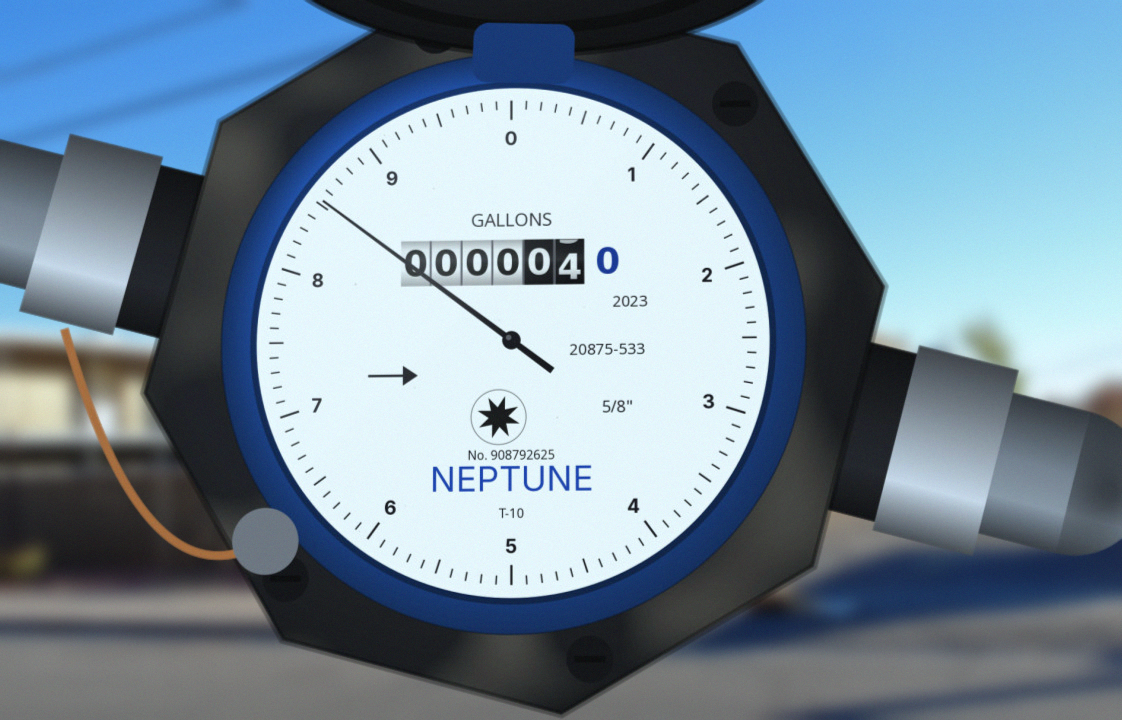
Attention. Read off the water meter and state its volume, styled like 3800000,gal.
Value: 38.5,gal
